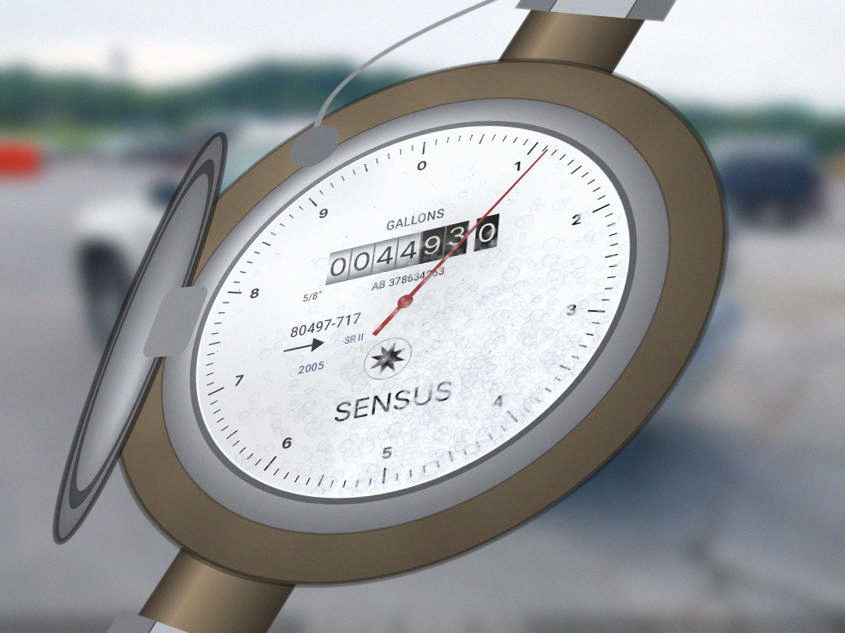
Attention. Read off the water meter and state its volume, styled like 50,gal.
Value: 44931.1,gal
